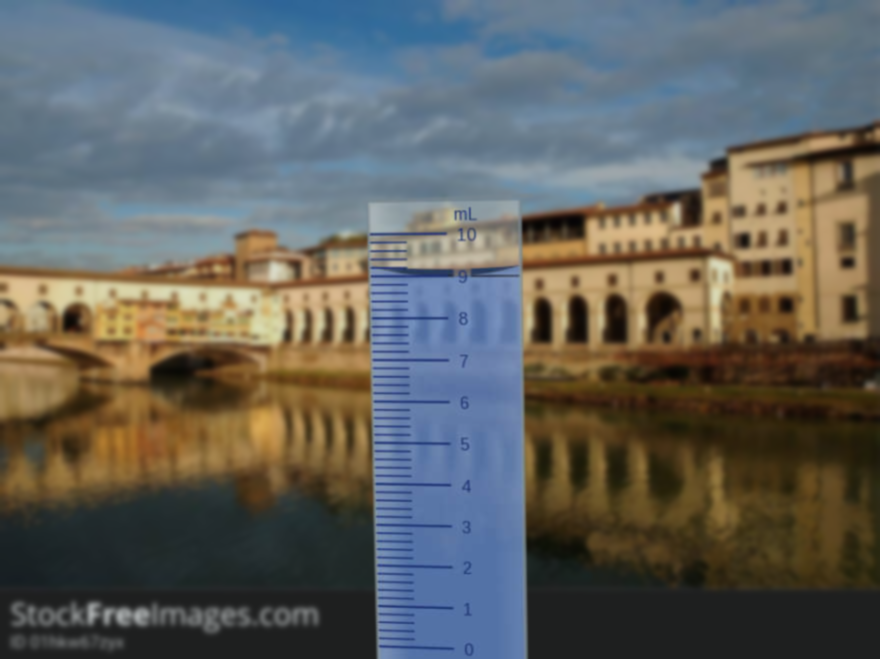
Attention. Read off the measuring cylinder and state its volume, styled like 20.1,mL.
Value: 9,mL
